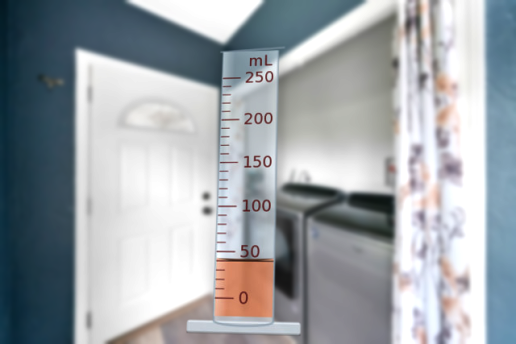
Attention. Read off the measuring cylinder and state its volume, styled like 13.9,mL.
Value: 40,mL
